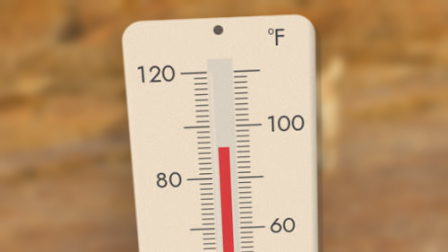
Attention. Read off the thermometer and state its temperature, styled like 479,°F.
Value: 92,°F
